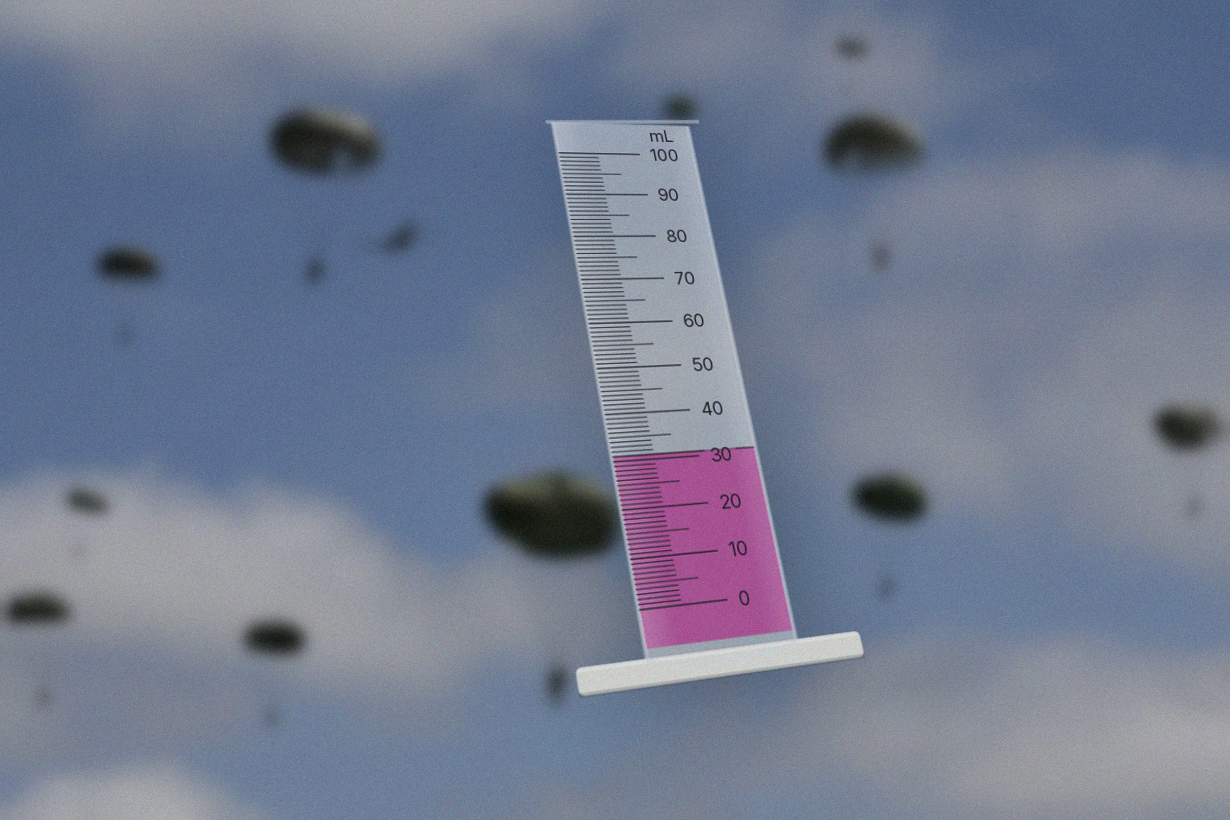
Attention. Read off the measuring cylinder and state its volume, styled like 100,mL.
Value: 31,mL
